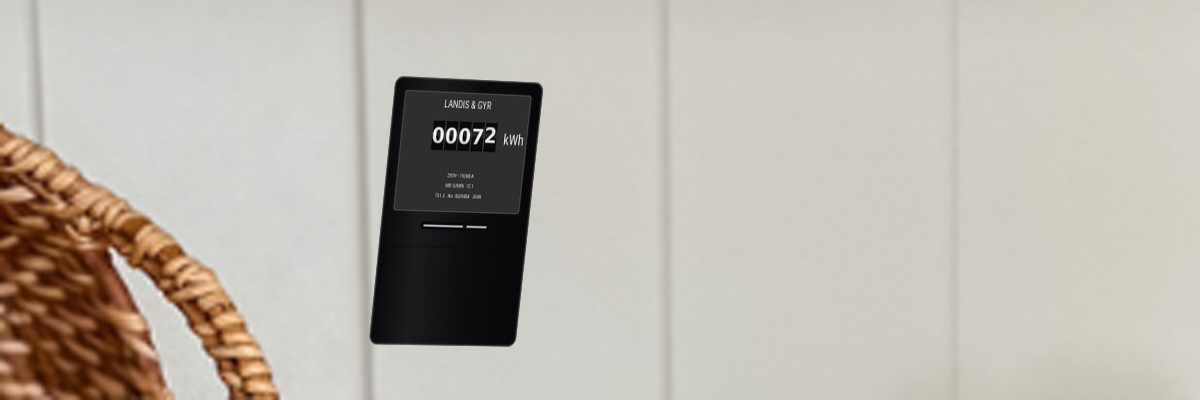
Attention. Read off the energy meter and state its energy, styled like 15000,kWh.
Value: 72,kWh
